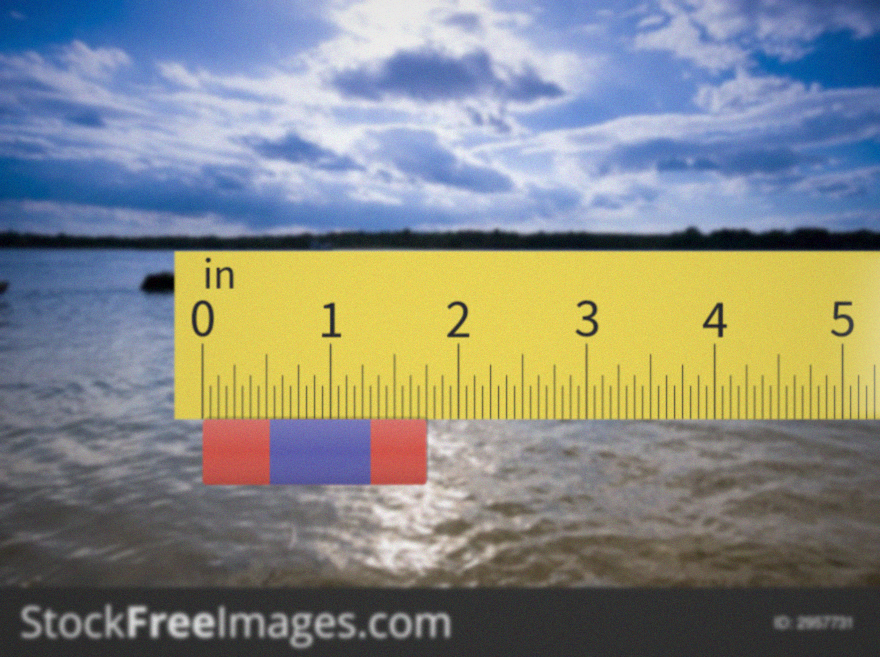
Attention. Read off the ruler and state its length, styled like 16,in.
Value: 1.75,in
